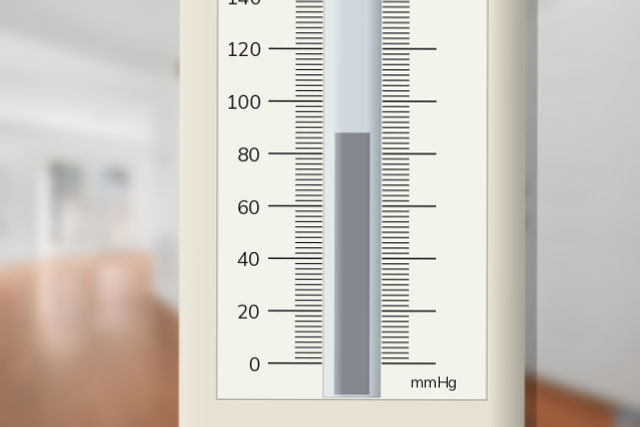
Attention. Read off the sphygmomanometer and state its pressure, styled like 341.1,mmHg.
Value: 88,mmHg
